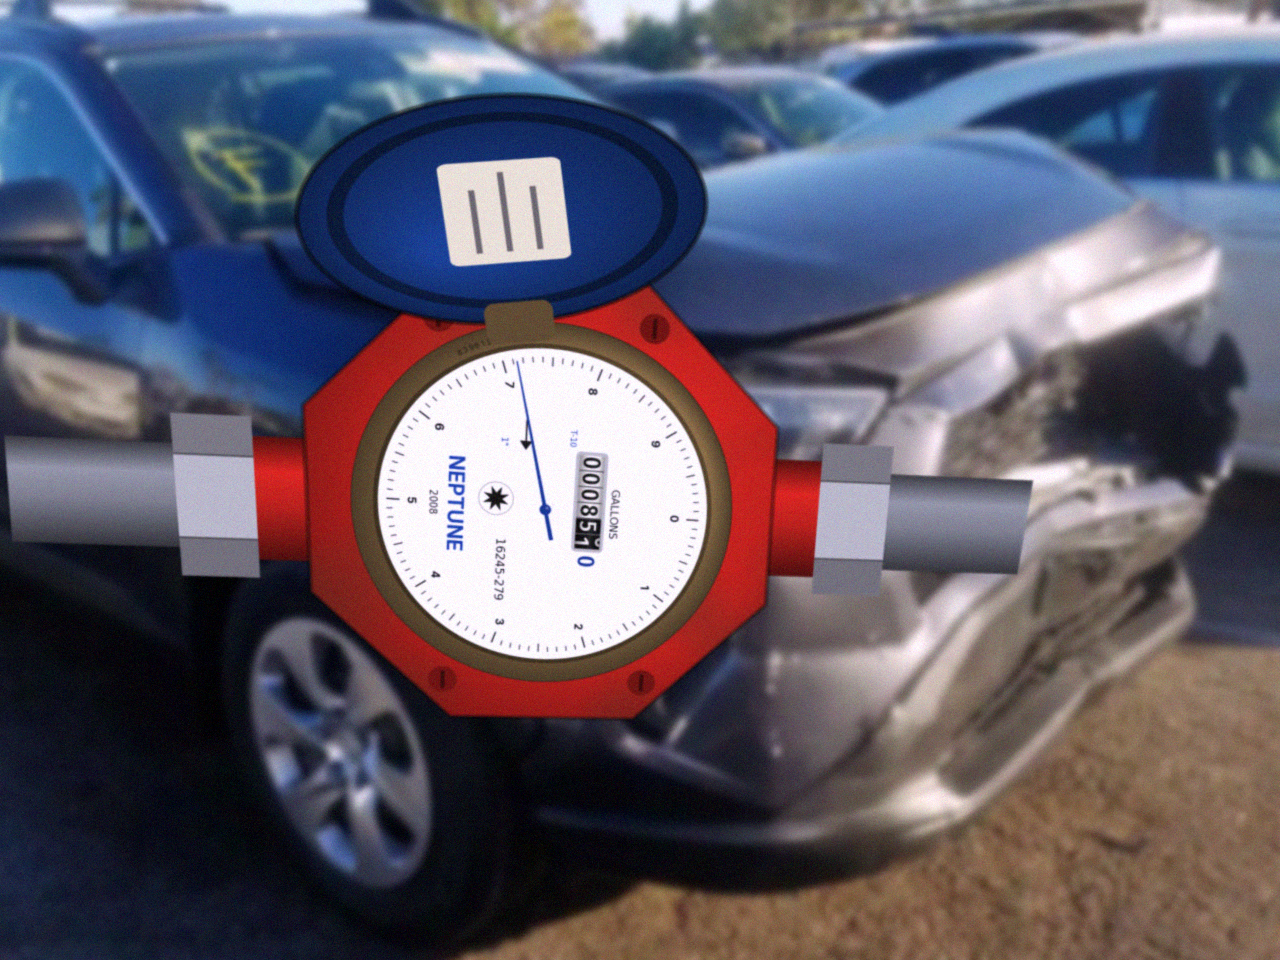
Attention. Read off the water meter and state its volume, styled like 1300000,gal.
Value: 8507.1,gal
